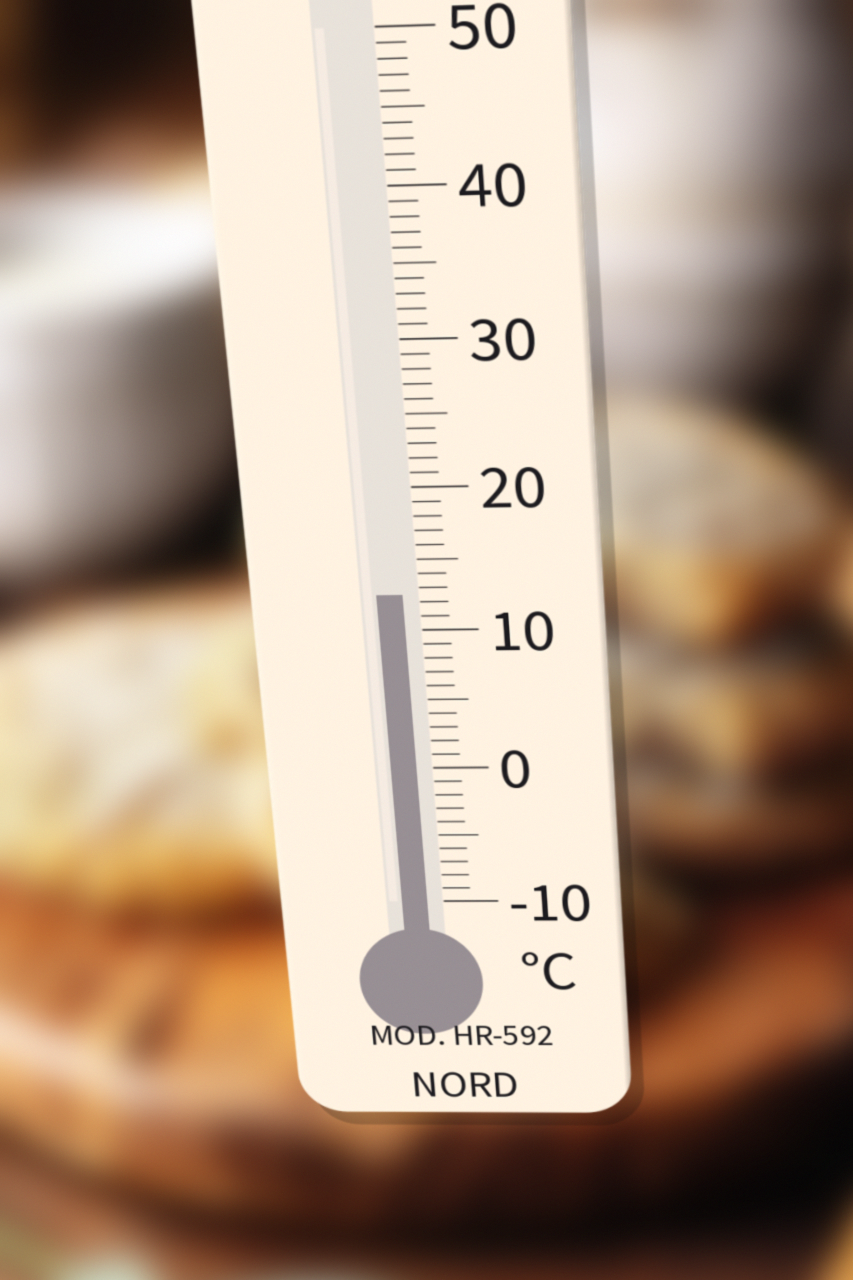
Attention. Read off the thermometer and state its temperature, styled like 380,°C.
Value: 12.5,°C
